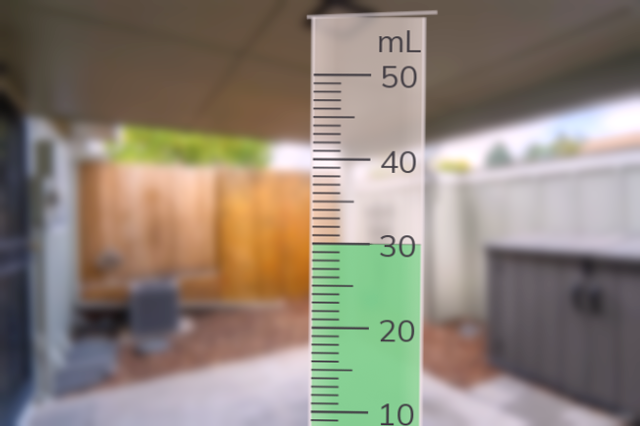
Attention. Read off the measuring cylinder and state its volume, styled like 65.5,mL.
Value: 30,mL
